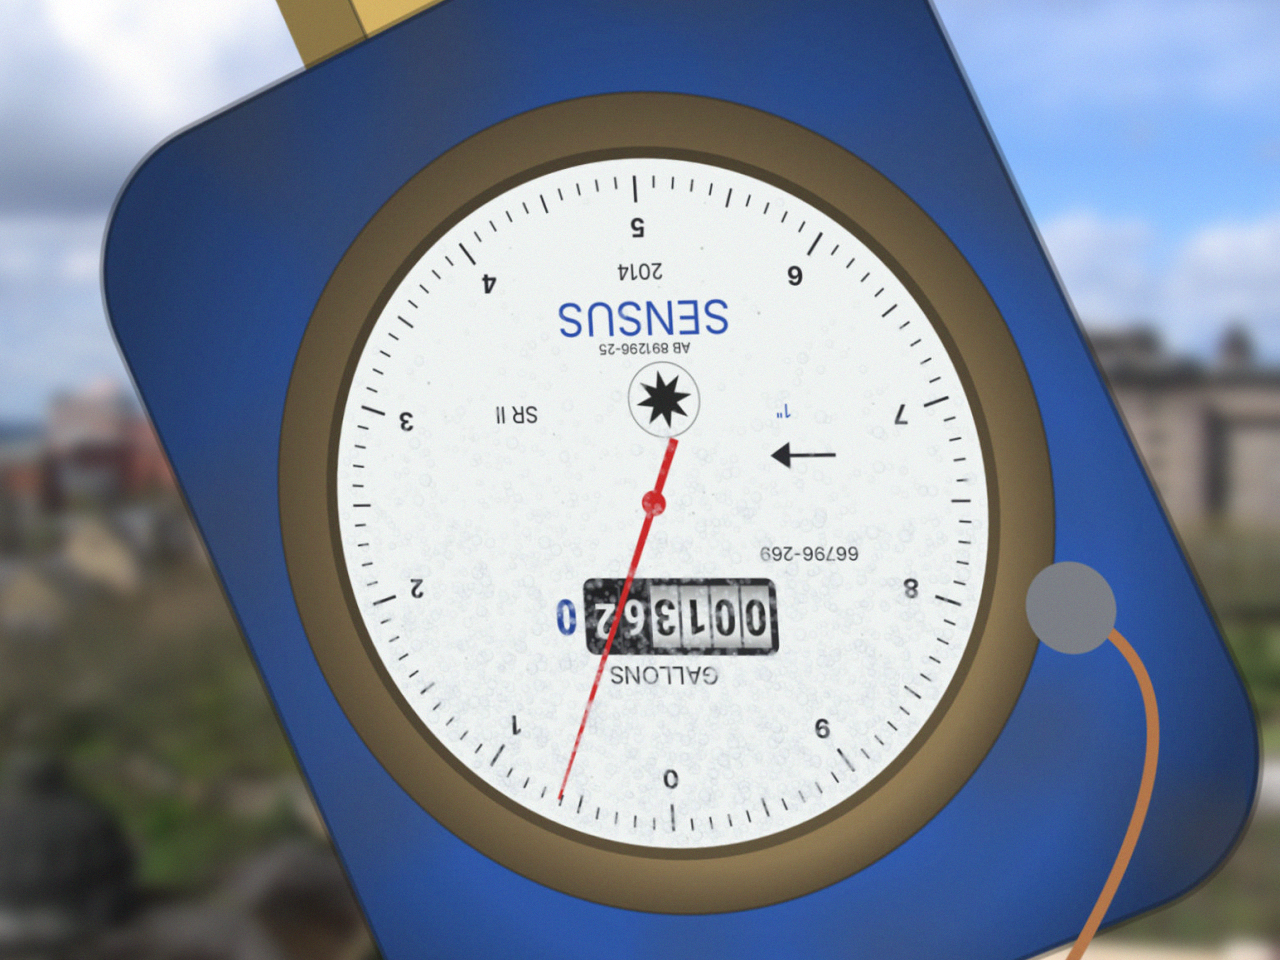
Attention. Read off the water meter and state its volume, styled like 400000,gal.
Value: 13620.6,gal
